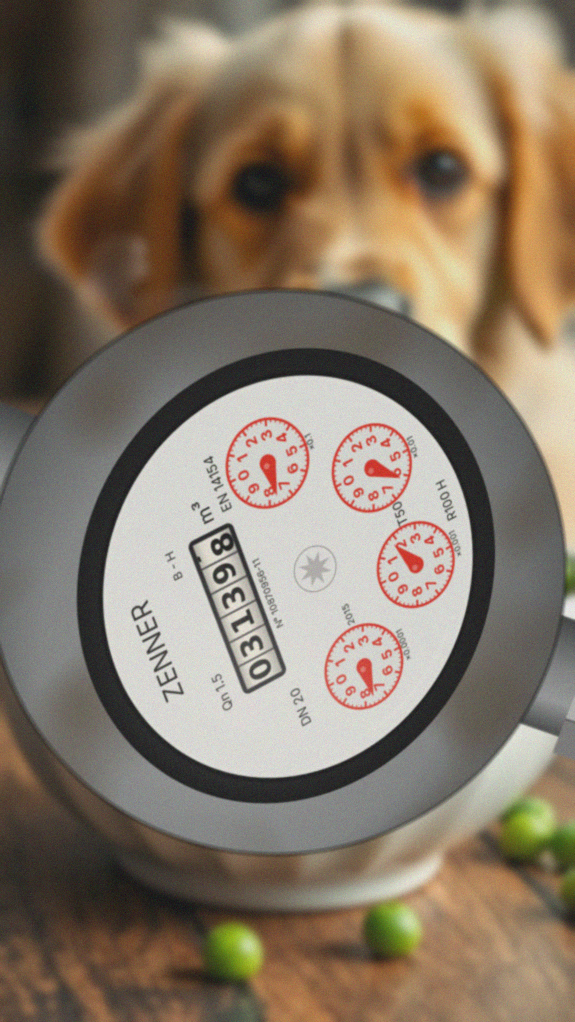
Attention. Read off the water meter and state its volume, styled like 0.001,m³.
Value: 31397.7617,m³
